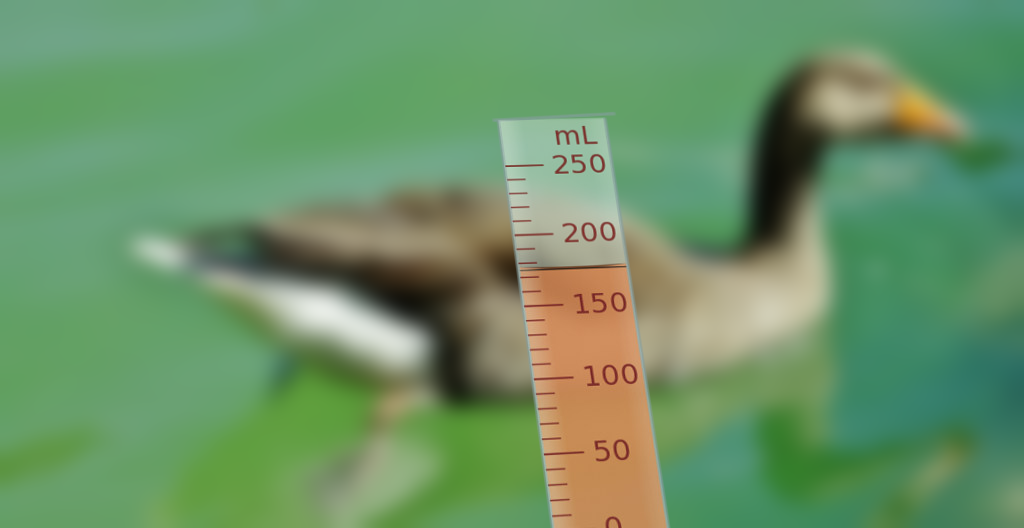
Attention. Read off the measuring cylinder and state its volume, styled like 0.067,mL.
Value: 175,mL
